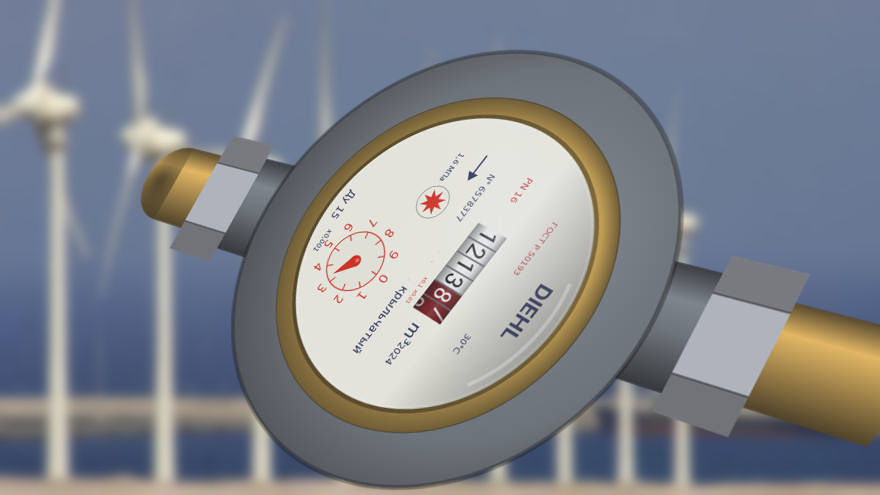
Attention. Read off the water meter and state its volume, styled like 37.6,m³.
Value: 1213.873,m³
